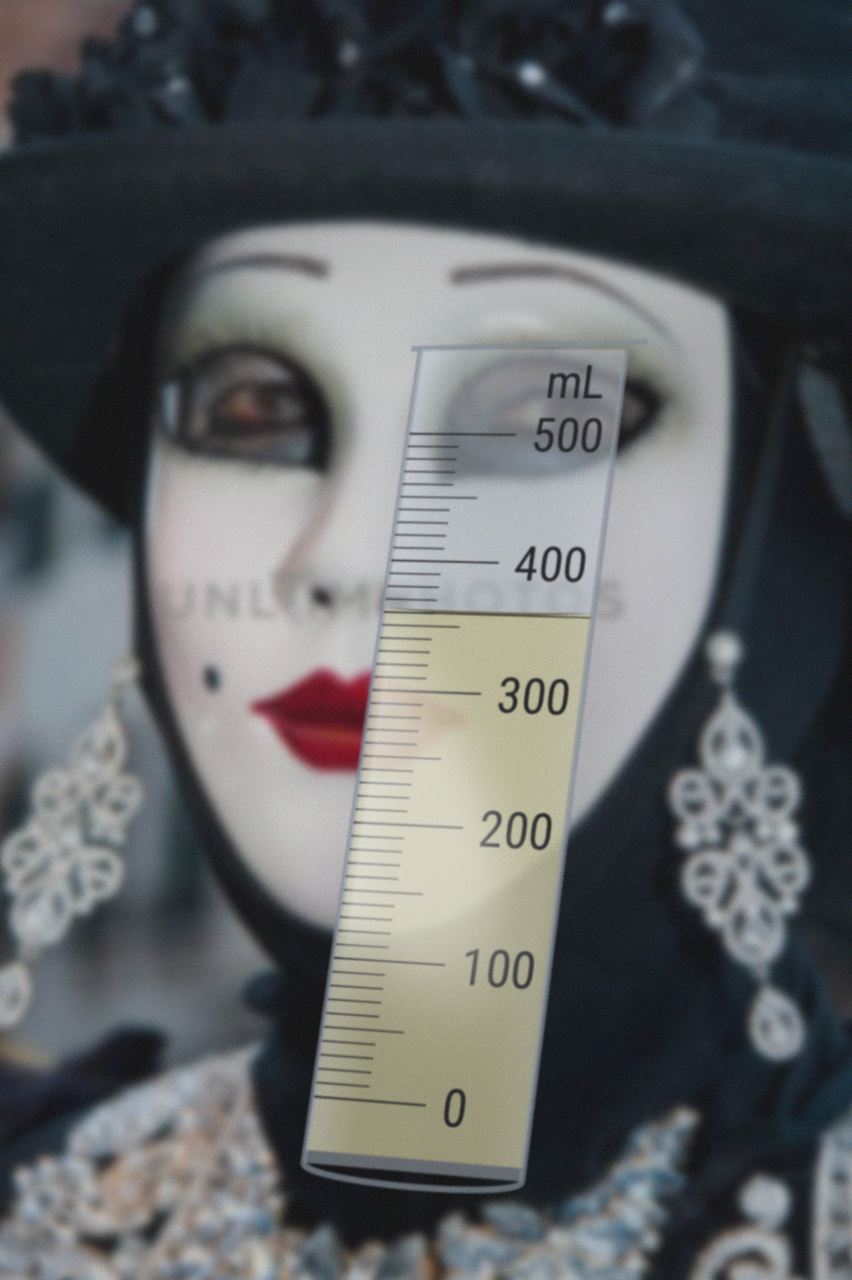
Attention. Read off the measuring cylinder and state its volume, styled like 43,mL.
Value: 360,mL
